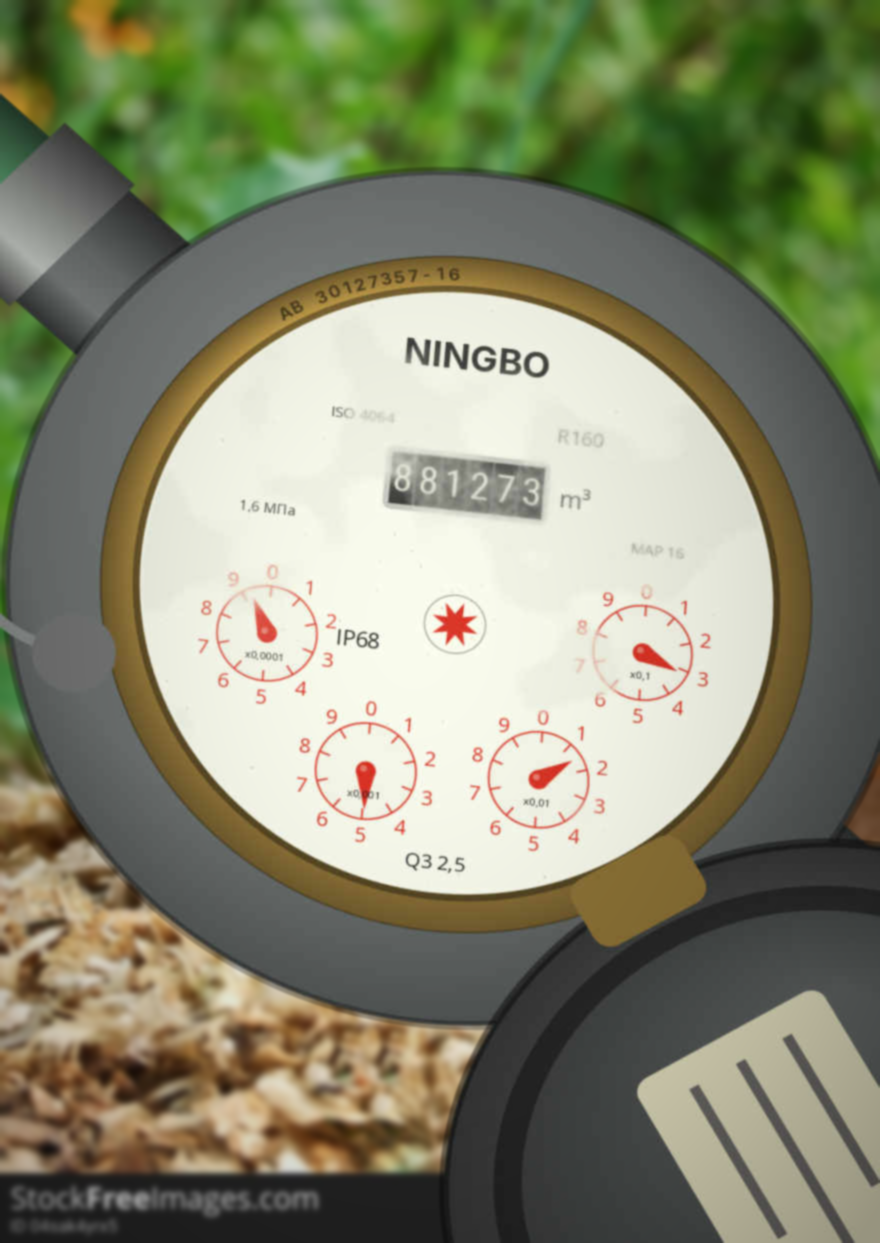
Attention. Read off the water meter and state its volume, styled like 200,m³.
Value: 881273.3149,m³
